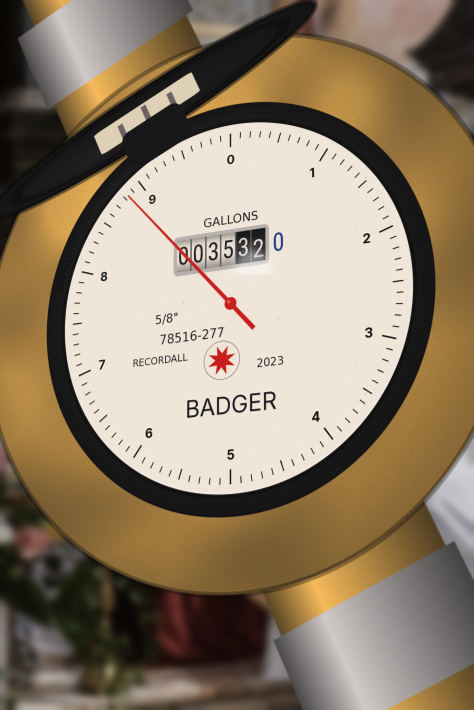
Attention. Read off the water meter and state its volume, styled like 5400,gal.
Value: 35318.8,gal
